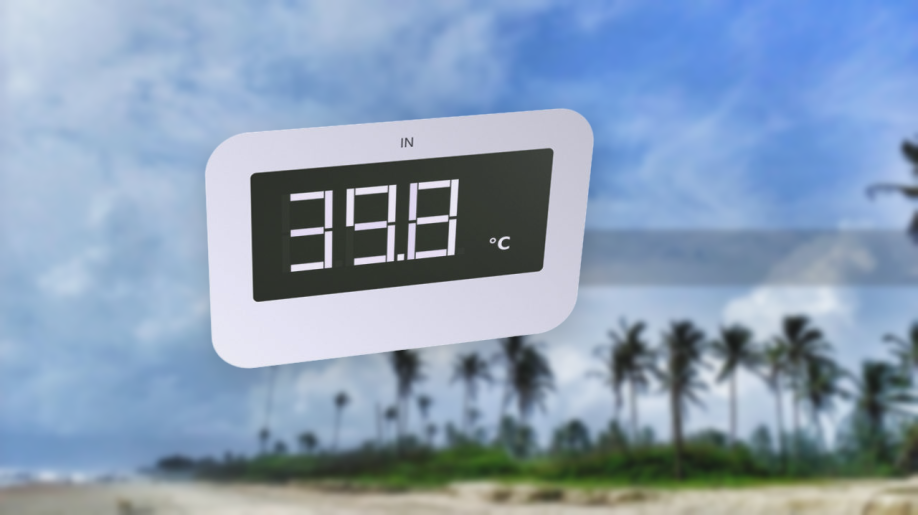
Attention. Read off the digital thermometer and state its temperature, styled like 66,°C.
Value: 39.8,°C
